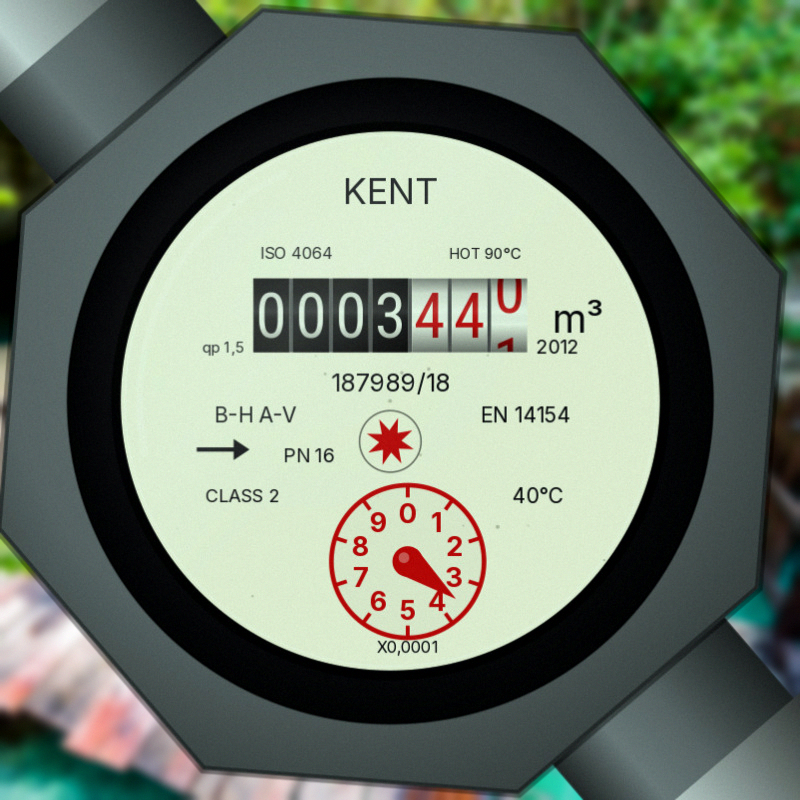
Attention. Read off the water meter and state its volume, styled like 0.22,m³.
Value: 3.4403,m³
